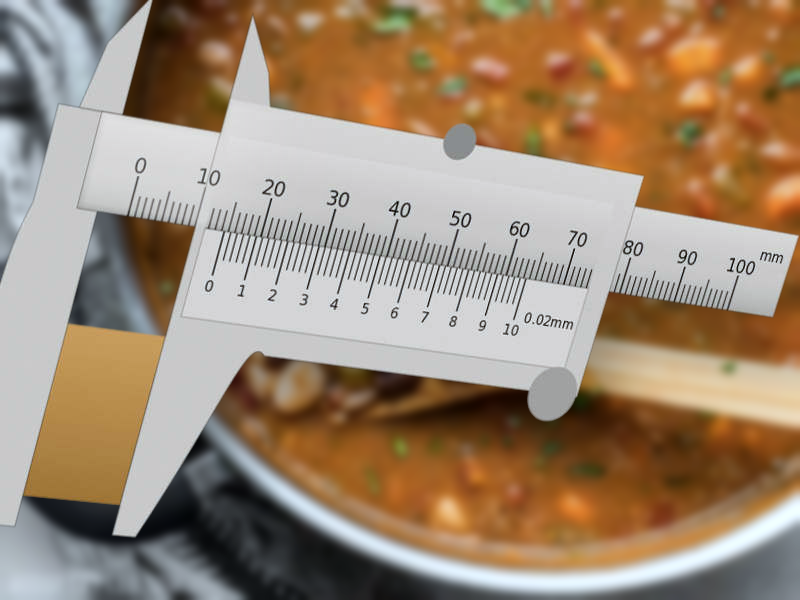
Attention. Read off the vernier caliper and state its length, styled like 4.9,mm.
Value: 14.4,mm
